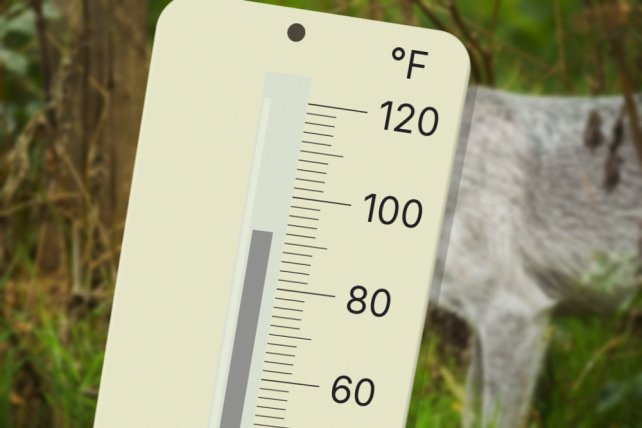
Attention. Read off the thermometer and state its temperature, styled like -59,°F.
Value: 92,°F
